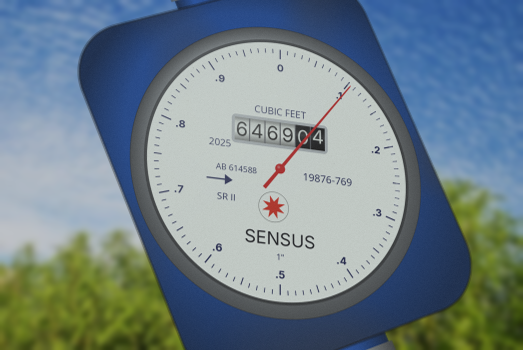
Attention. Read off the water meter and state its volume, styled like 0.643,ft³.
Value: 646904.10,ft³
